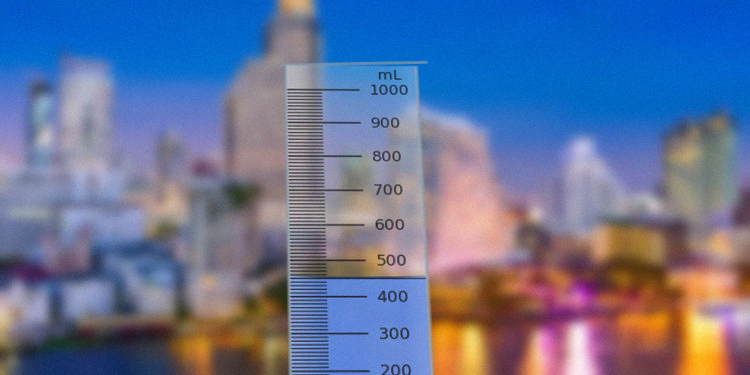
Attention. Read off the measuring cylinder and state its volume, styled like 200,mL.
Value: 450,mL
